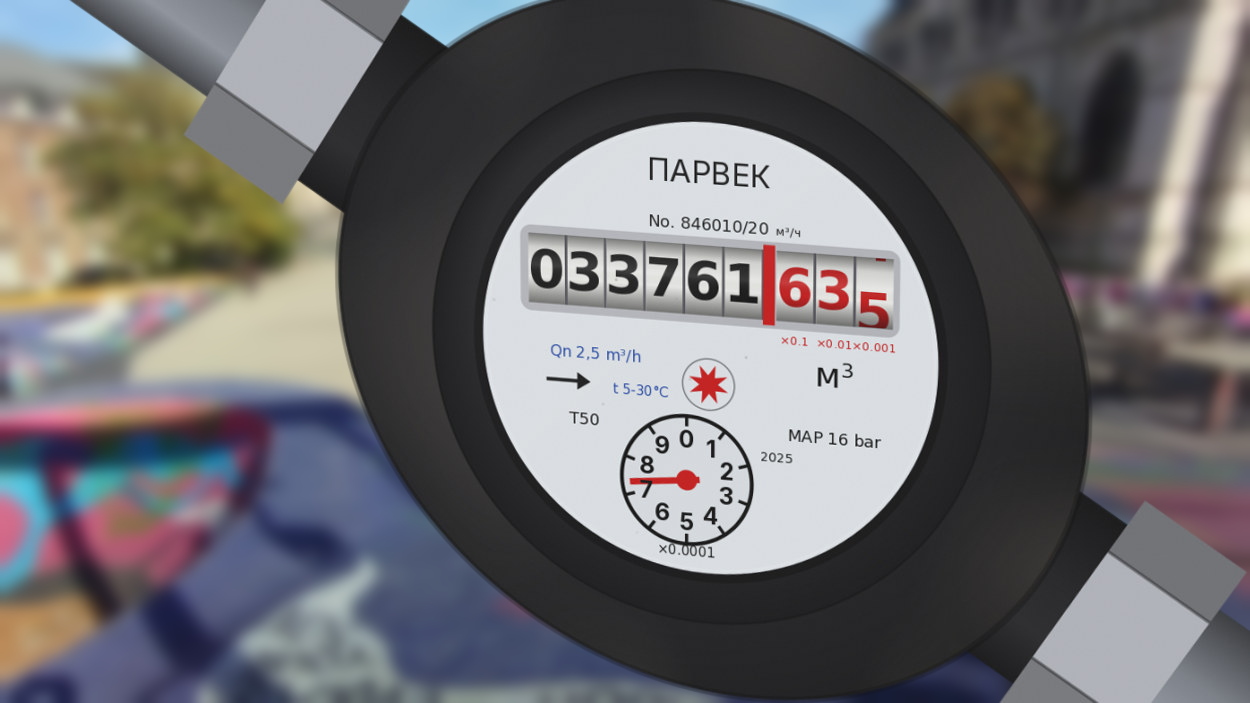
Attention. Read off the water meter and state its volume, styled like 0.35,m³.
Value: 33761.6347,m³
